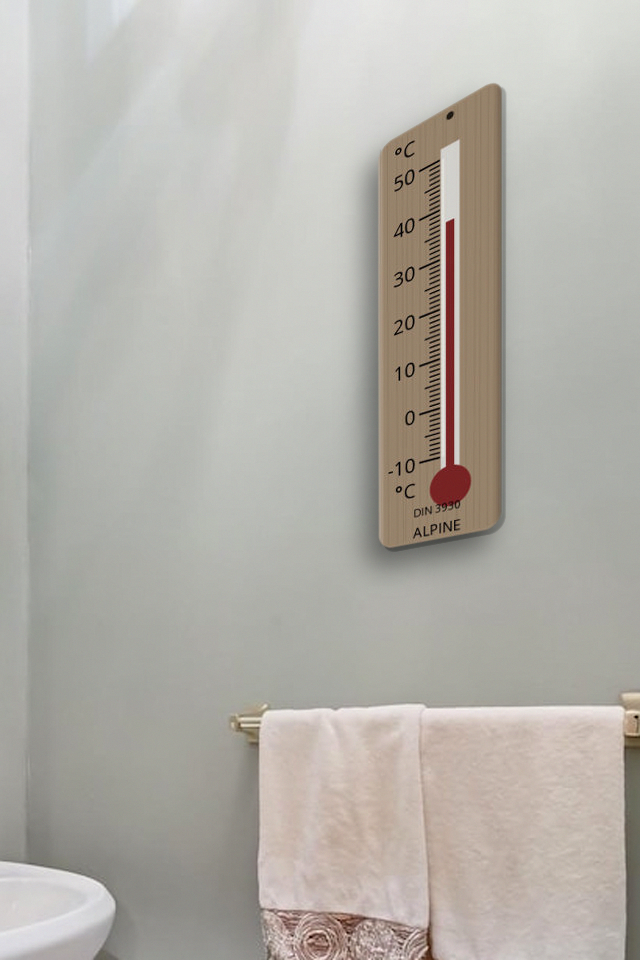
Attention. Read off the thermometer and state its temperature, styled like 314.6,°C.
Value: 37,°C
